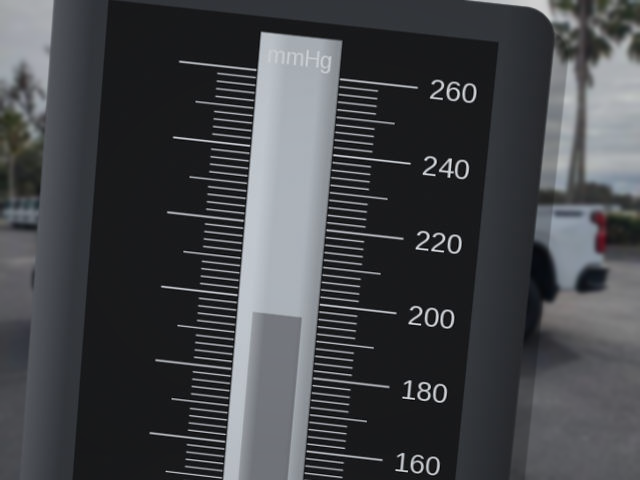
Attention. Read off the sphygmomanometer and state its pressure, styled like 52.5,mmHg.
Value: 196,mmHg
